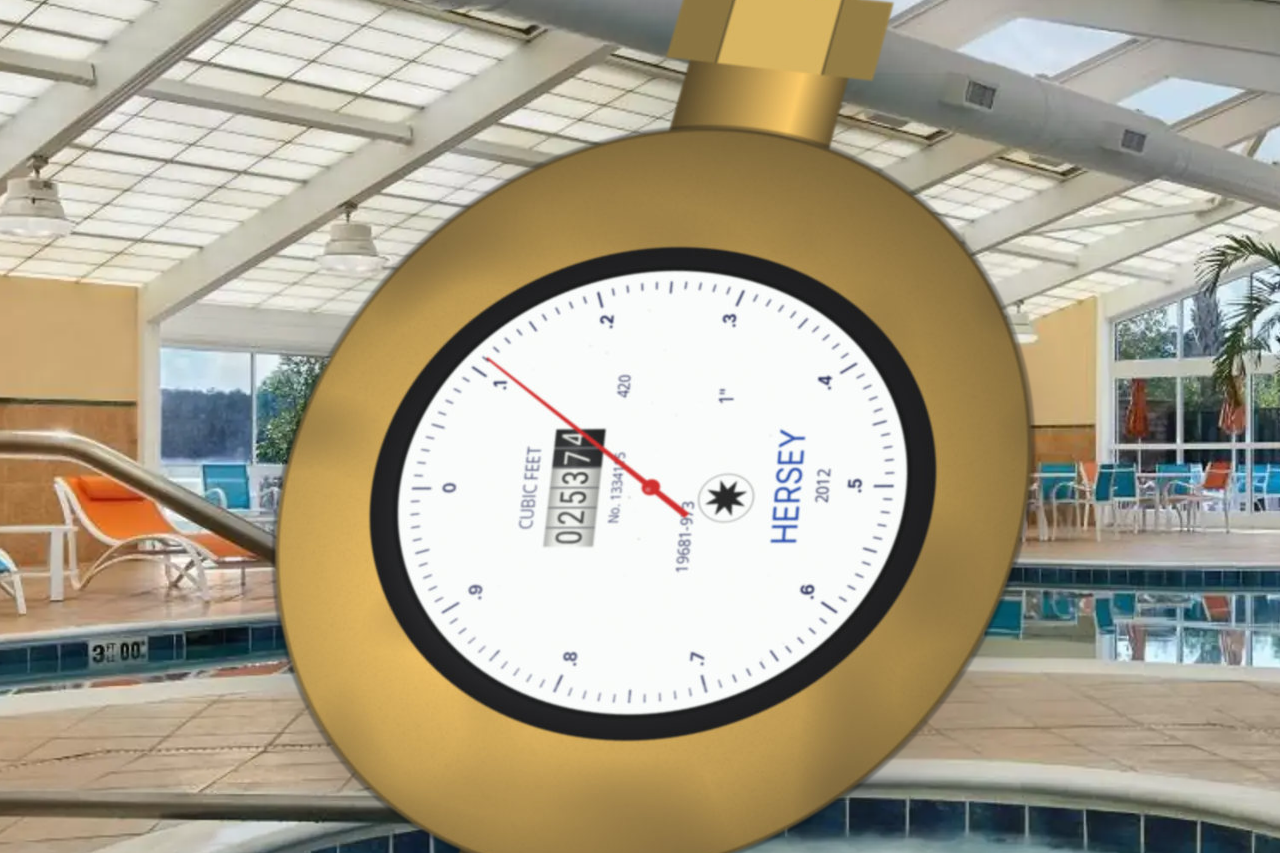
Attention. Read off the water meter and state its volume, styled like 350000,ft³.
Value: 25374.11,ft³
